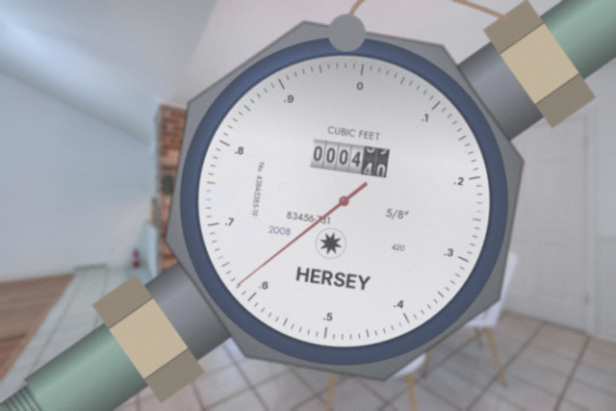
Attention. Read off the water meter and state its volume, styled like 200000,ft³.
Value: 439.62,ft³
